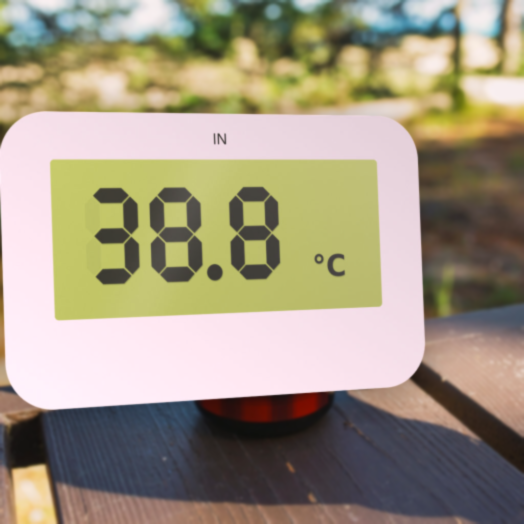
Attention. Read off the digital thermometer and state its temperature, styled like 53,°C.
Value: 38.8,°C
